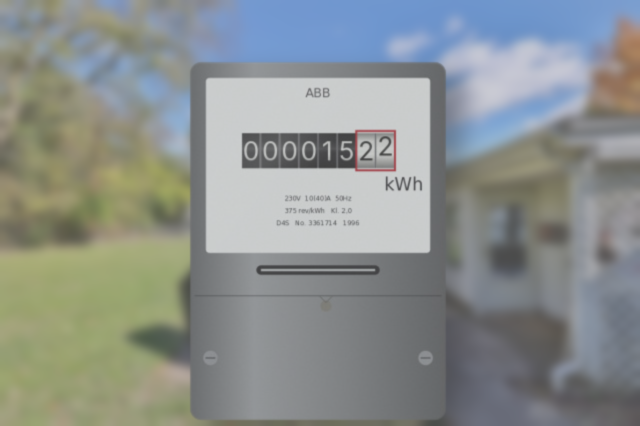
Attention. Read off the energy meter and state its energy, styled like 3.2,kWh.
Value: 15.22,kWh
